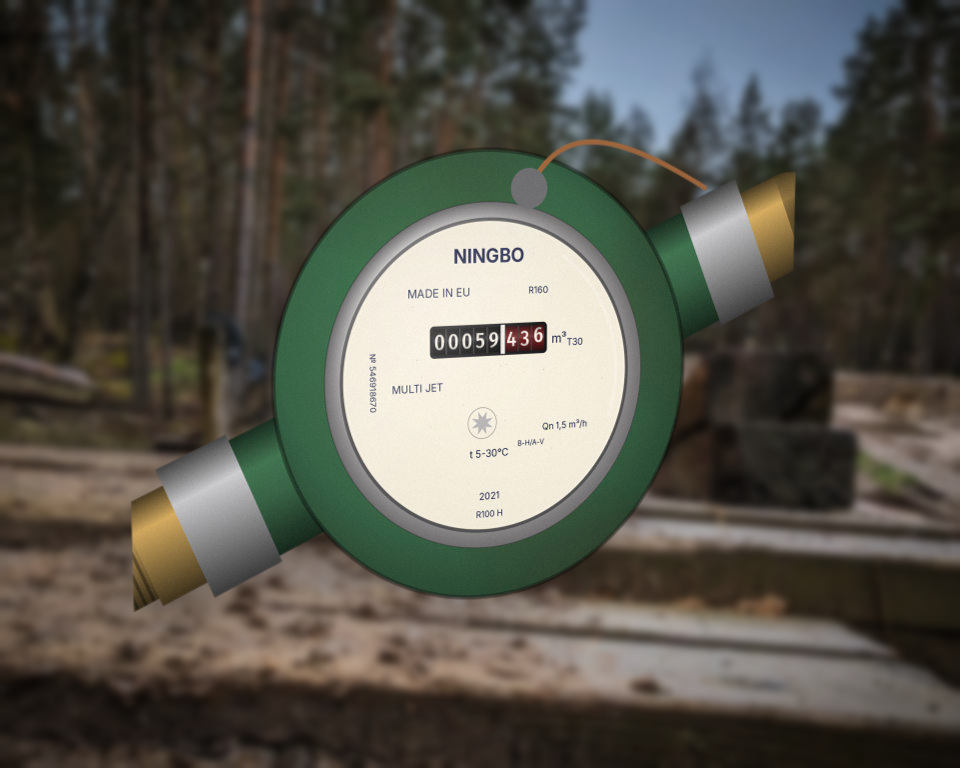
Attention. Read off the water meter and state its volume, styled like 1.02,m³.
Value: 59.436,m³
